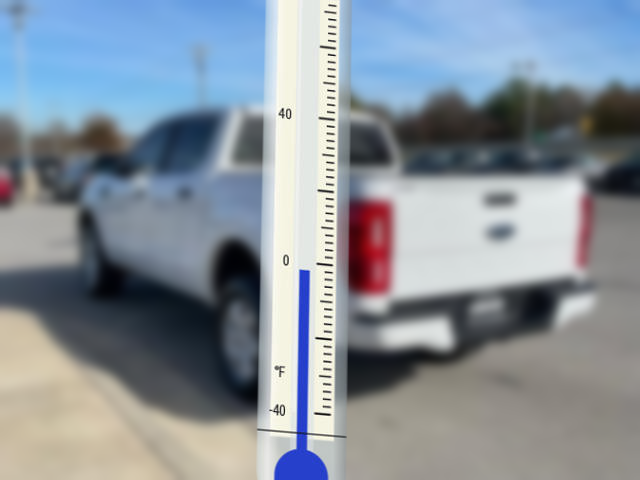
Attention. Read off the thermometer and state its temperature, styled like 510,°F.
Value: -2,°F
